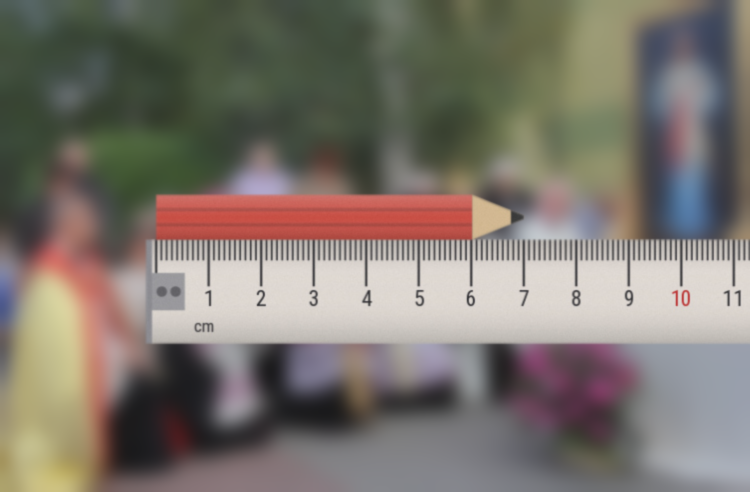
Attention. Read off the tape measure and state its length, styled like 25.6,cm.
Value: 7,cm
